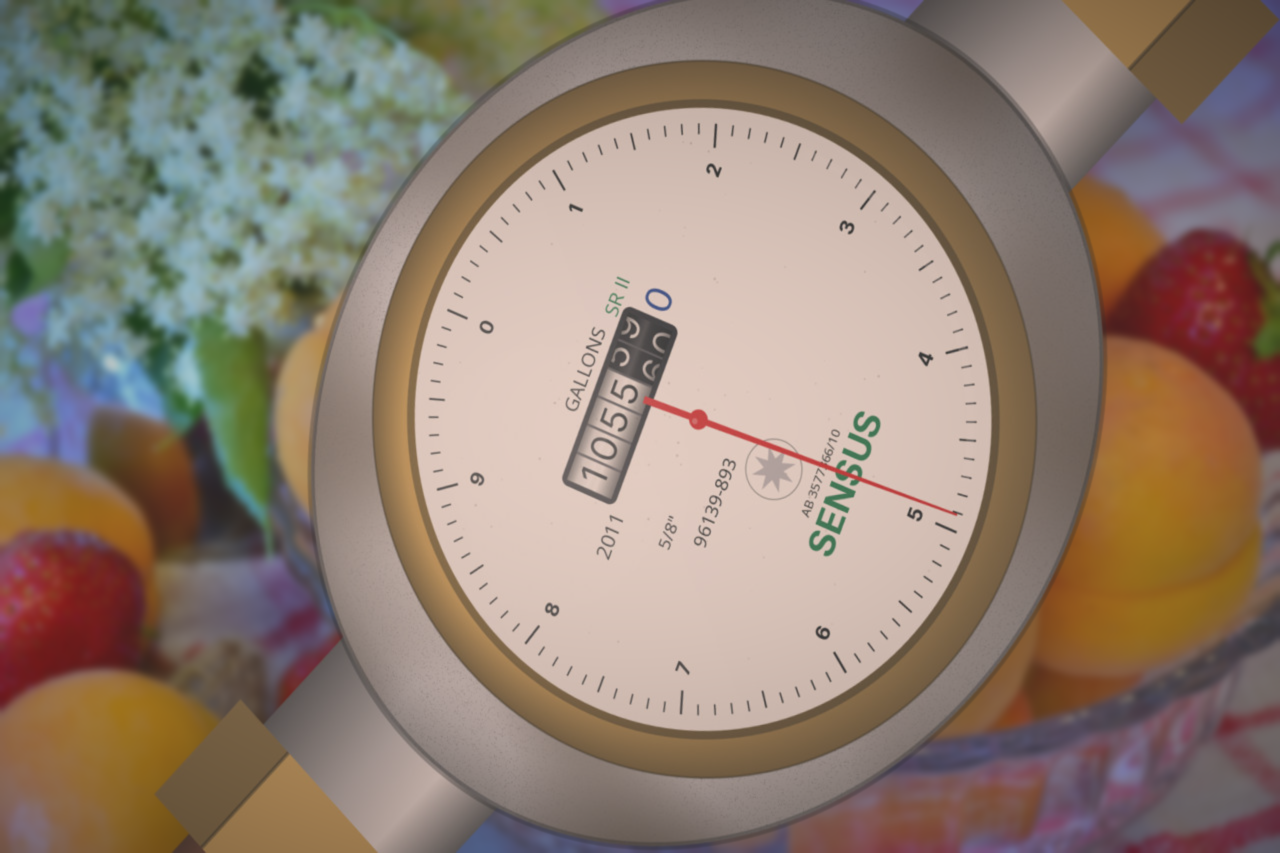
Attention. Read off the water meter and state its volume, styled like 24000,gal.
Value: 1055594.9,gal
